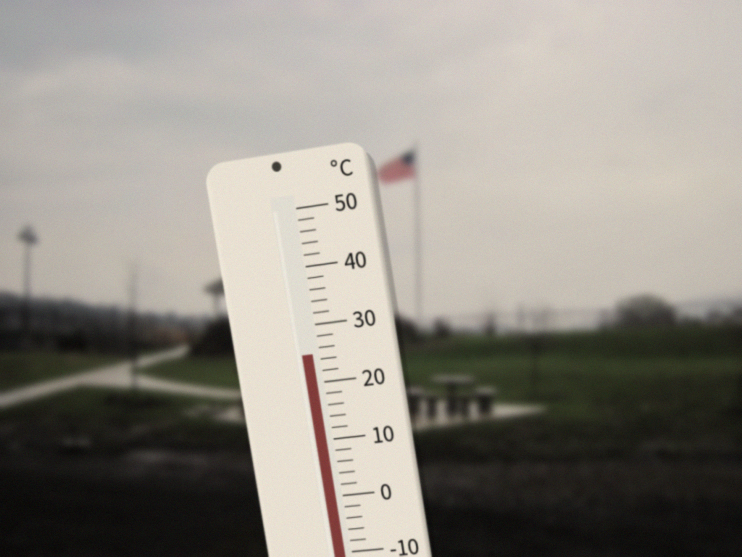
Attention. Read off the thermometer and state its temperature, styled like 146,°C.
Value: 25,°C
